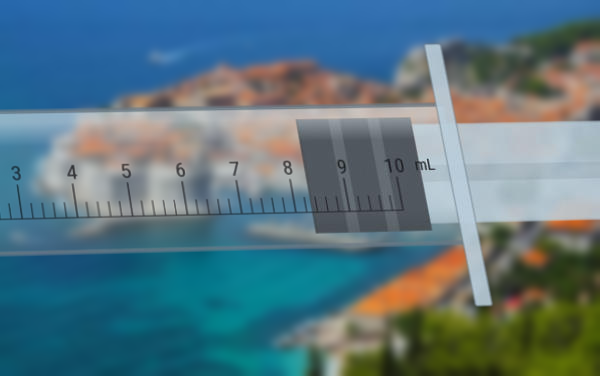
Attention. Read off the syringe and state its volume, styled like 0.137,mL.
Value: 8.3,mL
